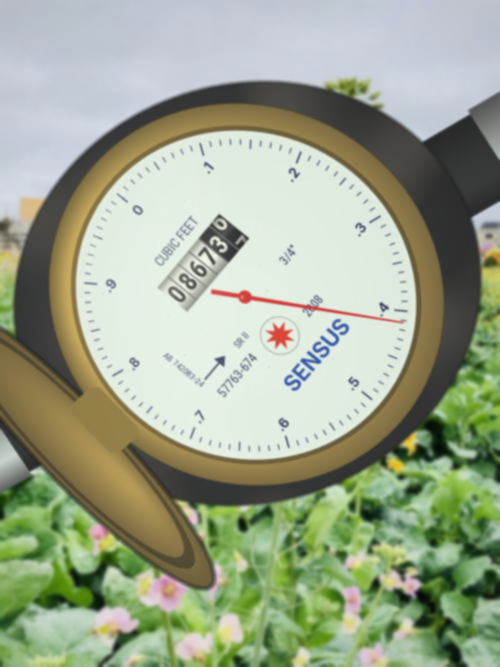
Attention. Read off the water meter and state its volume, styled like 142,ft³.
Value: 86736.41,ft³
